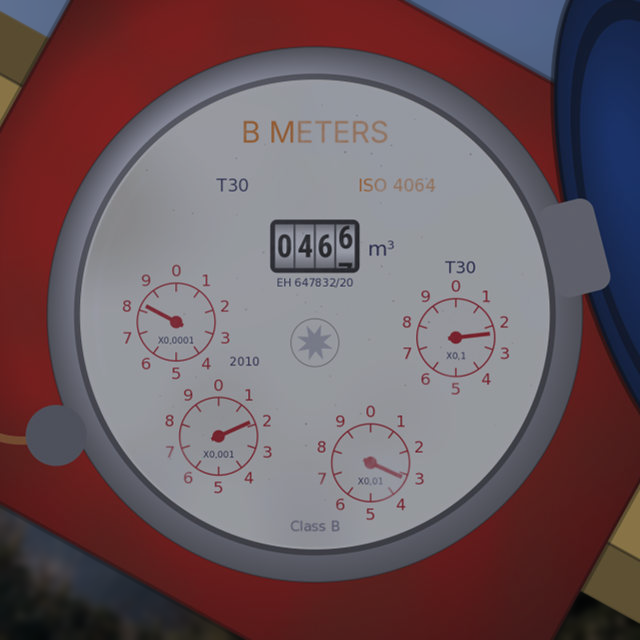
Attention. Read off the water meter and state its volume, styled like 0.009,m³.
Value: 466.2318,m³
